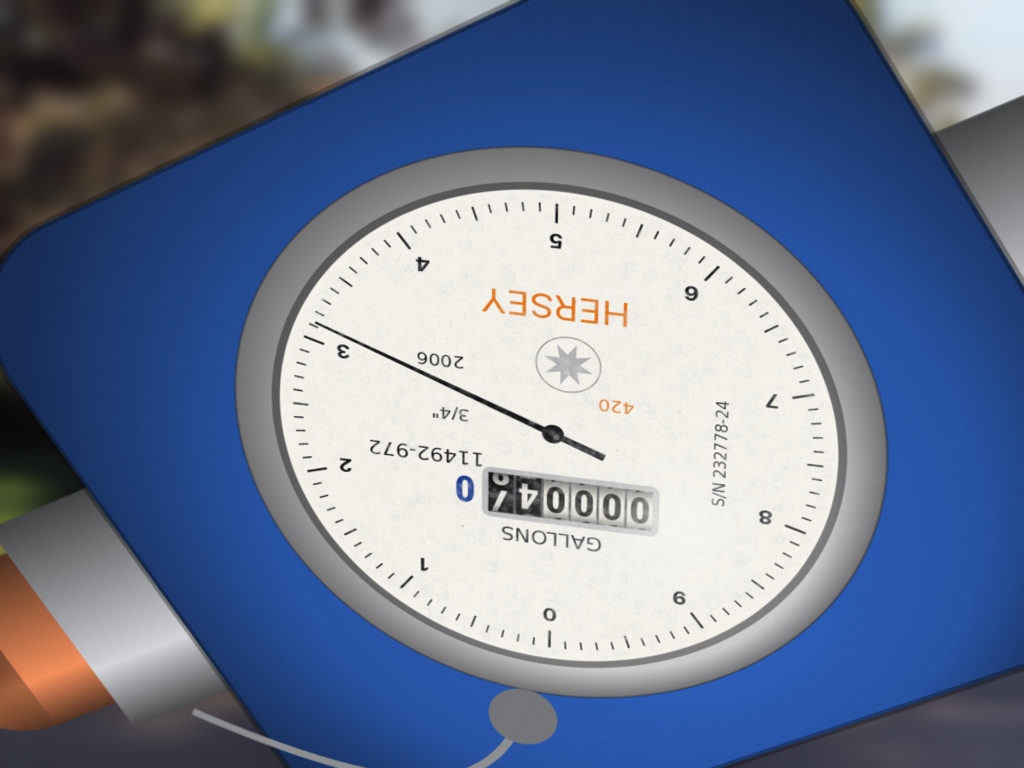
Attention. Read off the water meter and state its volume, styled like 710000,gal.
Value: 473.1,gal
